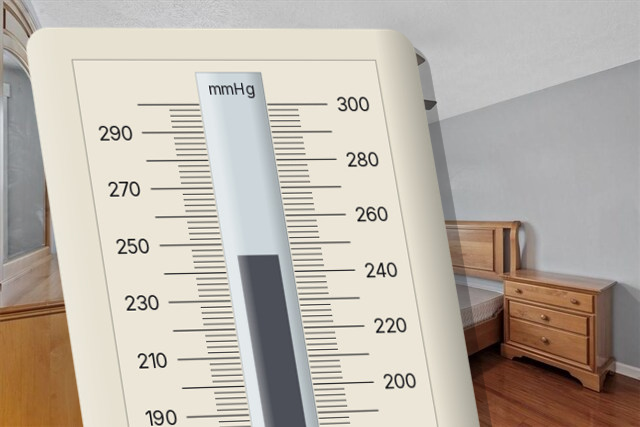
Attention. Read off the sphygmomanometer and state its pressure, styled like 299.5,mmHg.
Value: 246,mmHg
